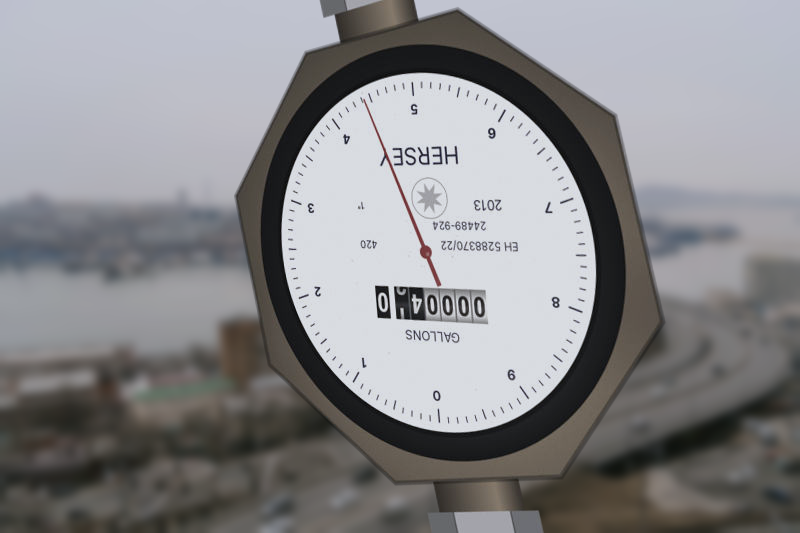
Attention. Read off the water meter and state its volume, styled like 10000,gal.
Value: 414.4,gal
